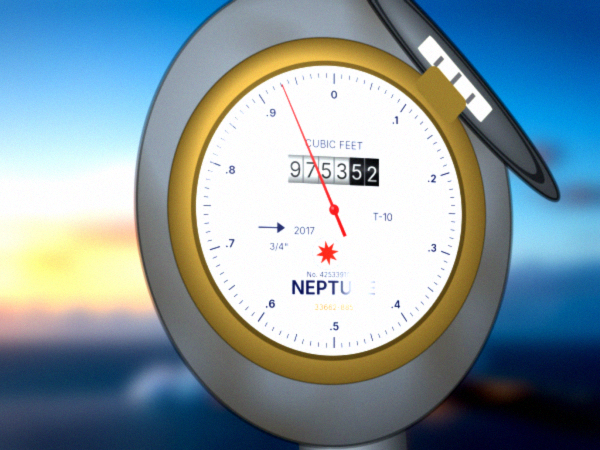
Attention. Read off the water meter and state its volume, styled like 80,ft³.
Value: 975351.93,ft³
